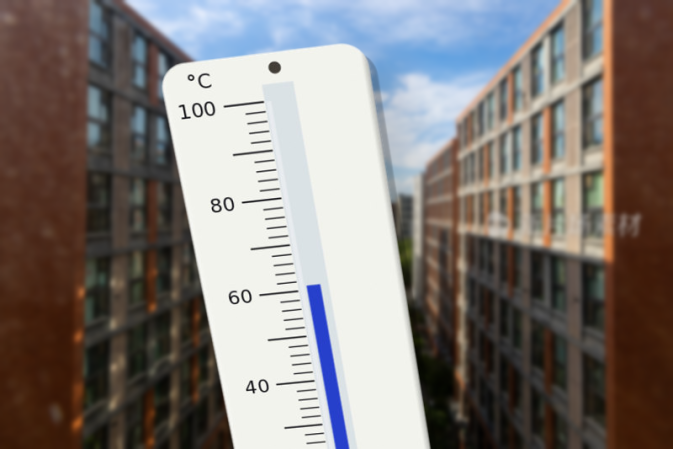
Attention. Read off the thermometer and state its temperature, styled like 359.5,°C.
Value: 61,°C
